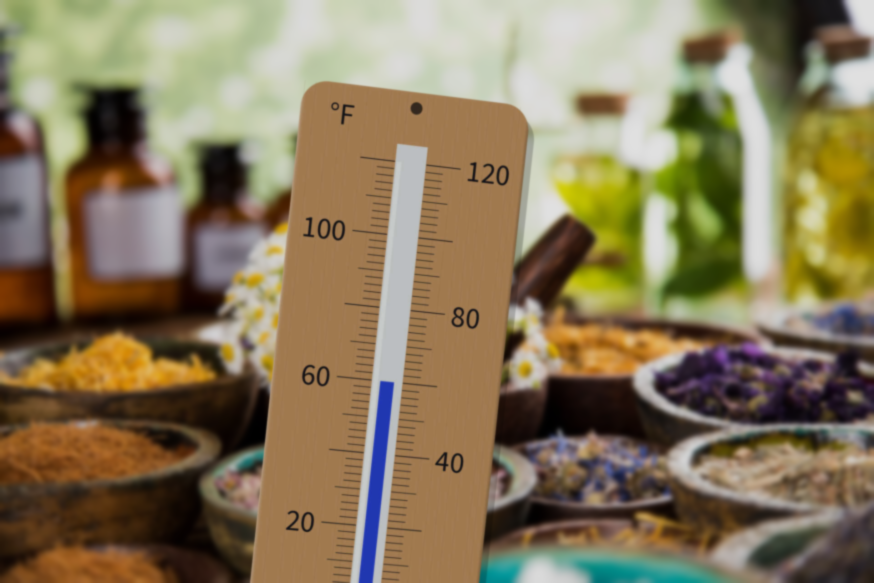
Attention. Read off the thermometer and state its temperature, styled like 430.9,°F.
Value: 60,°F
